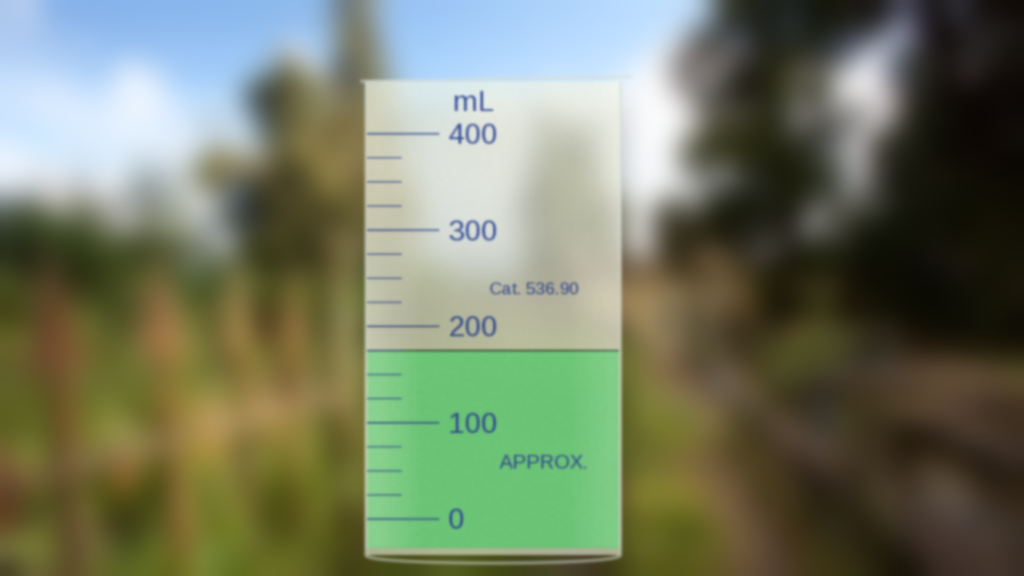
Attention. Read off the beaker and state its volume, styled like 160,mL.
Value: 175,mL
